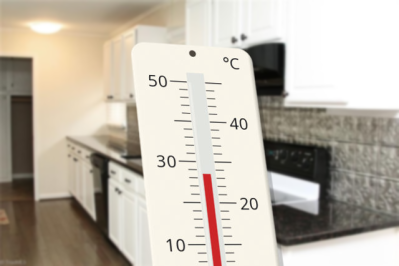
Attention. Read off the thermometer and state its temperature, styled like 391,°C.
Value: 27,°C
